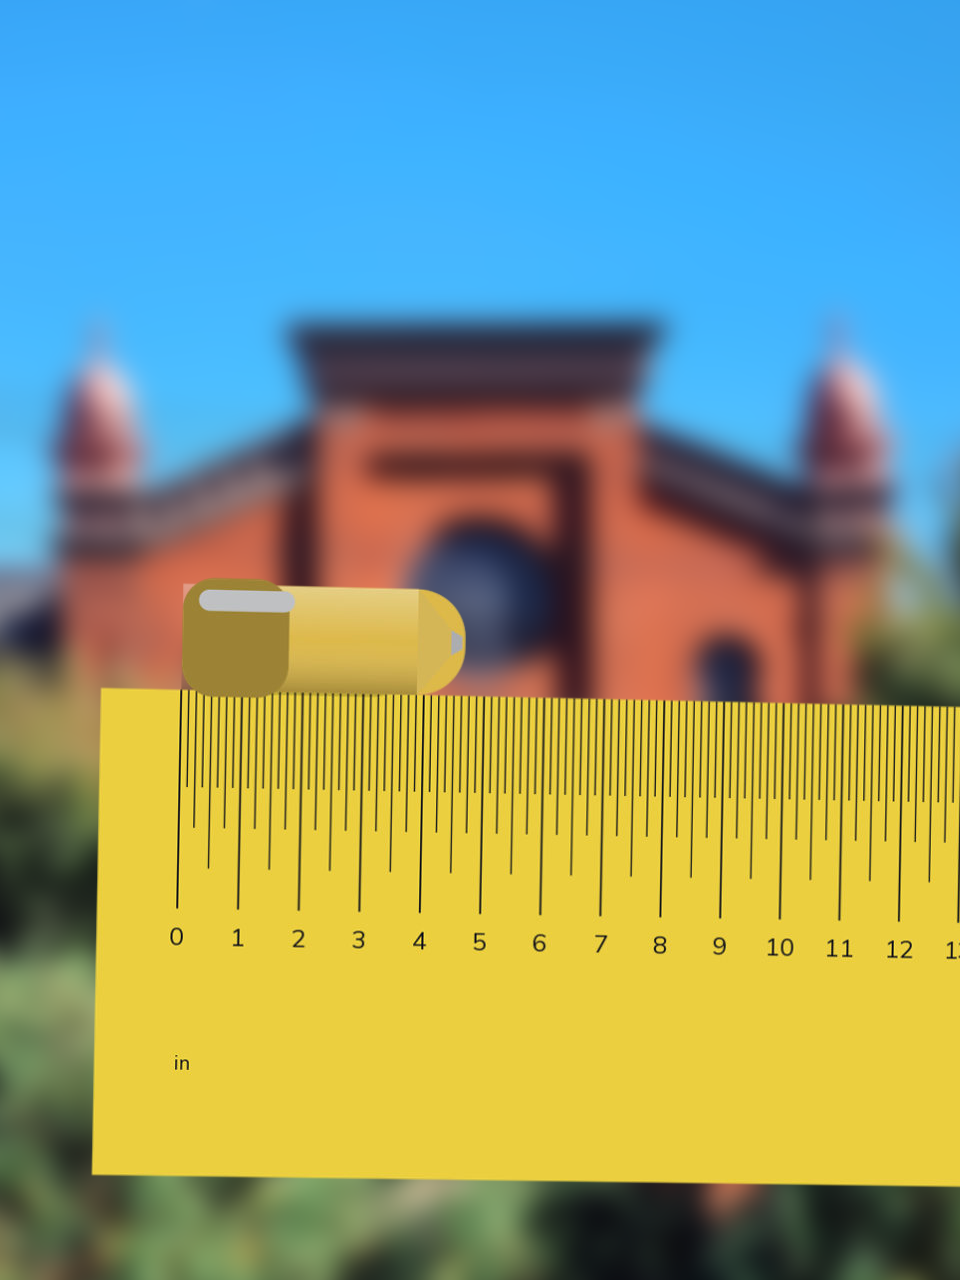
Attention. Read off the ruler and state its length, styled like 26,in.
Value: 4.625,in
